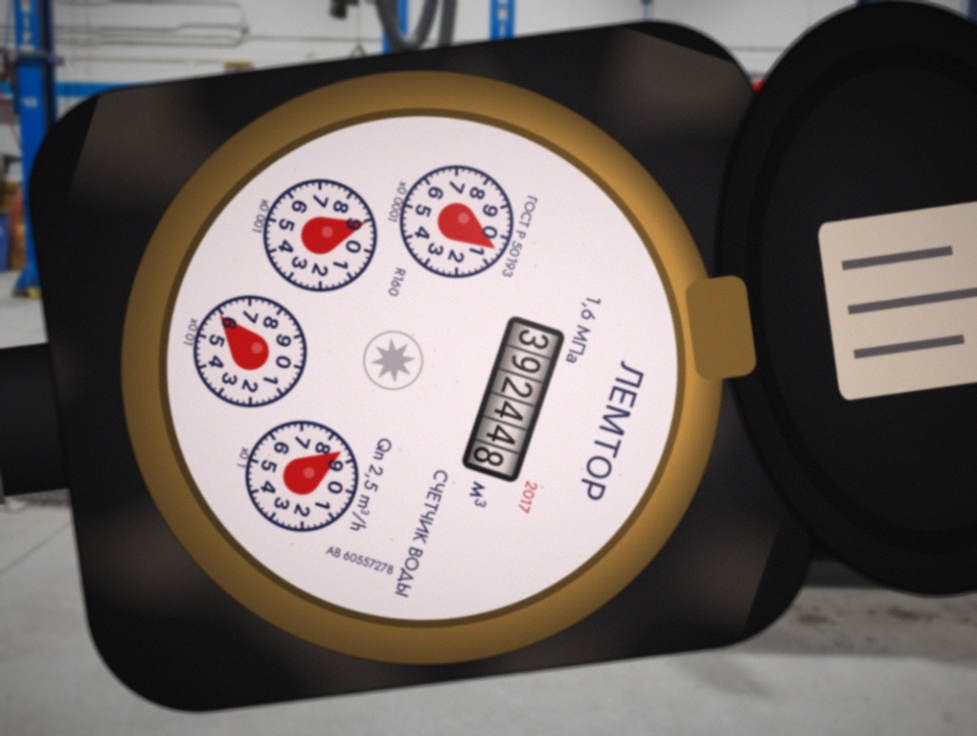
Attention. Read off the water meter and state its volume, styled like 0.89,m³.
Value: 392447.8590,m³
